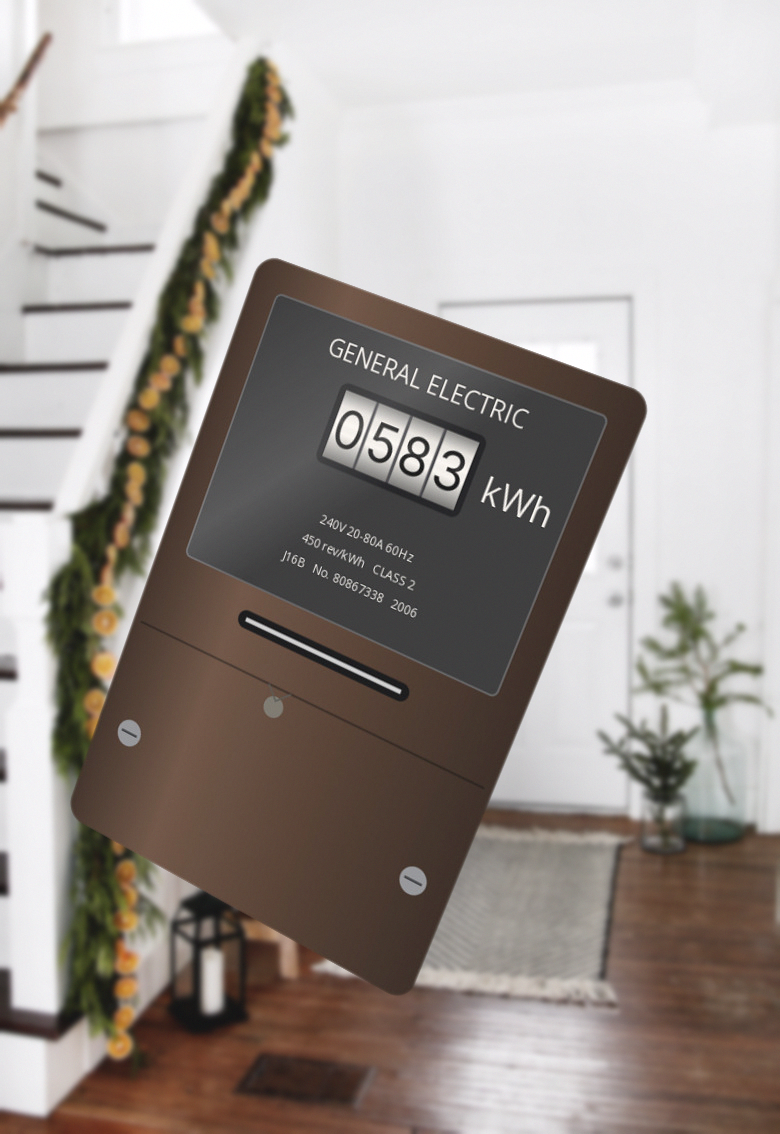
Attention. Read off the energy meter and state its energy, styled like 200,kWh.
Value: 583,kWh
